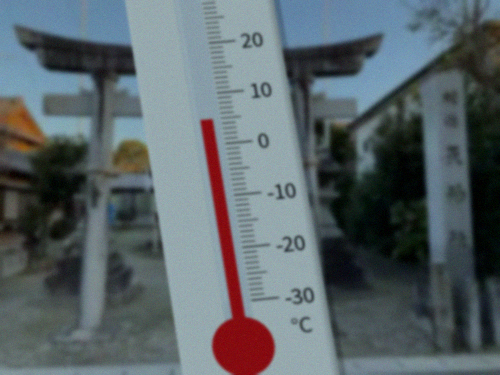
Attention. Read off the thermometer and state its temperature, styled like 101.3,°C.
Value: 5,°C
